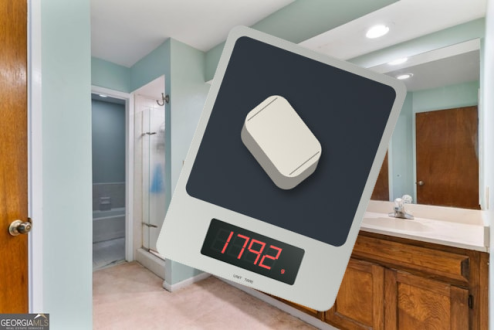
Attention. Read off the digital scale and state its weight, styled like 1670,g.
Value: 1792,g
